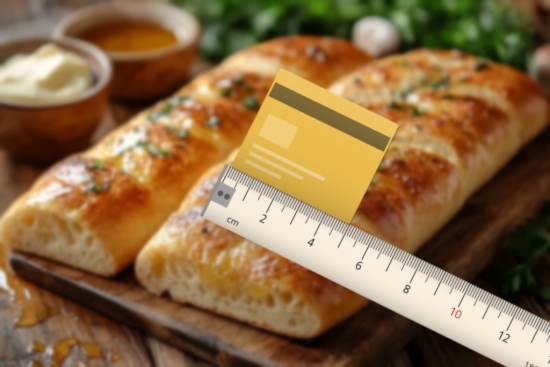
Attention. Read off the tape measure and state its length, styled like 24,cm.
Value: 5,cm
